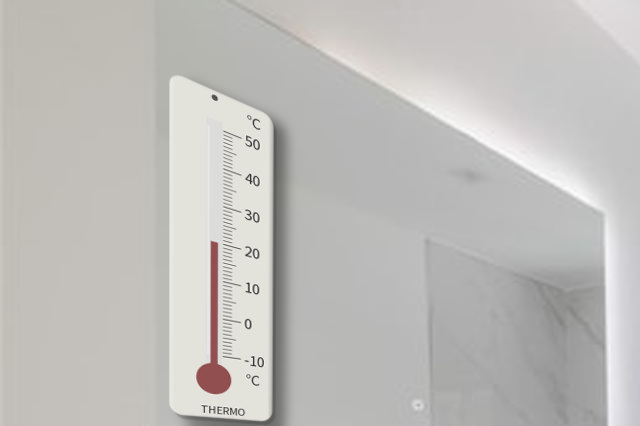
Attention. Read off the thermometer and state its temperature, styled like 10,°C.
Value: 20,°C
